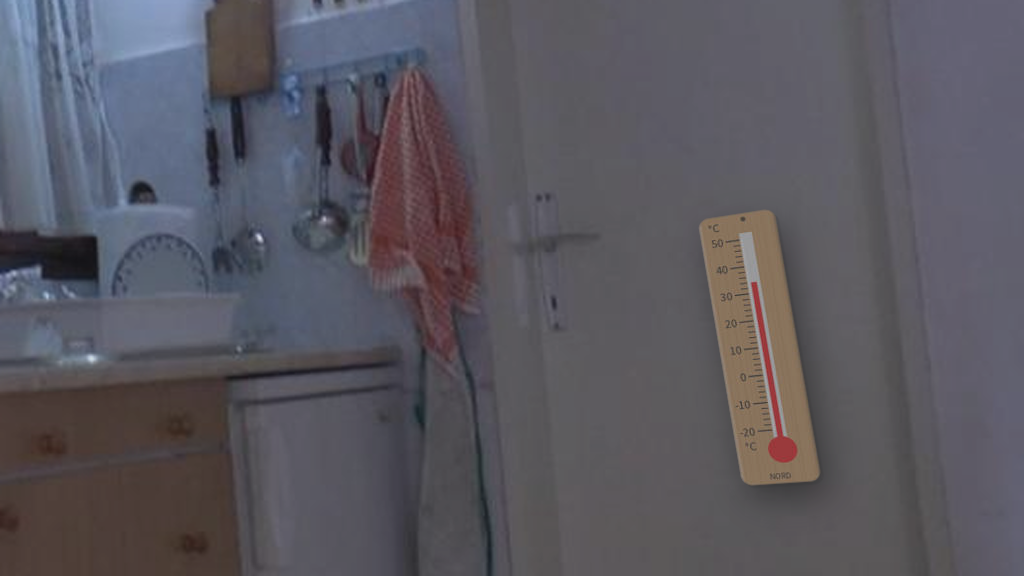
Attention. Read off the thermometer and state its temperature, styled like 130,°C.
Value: 34,°C
